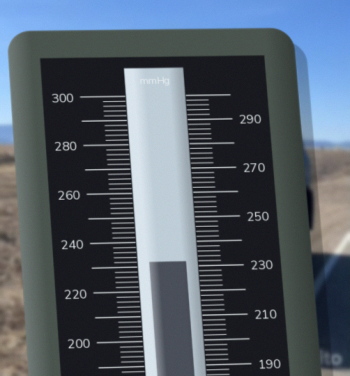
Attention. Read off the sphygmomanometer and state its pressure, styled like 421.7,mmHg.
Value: 232,mmHg
